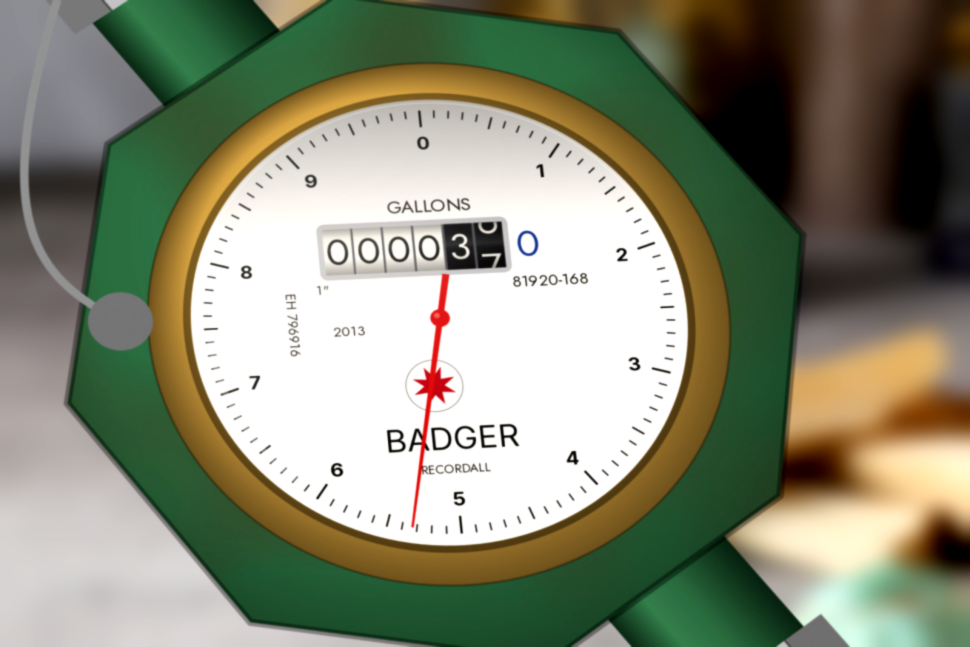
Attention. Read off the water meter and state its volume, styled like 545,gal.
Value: 365.3,gal
